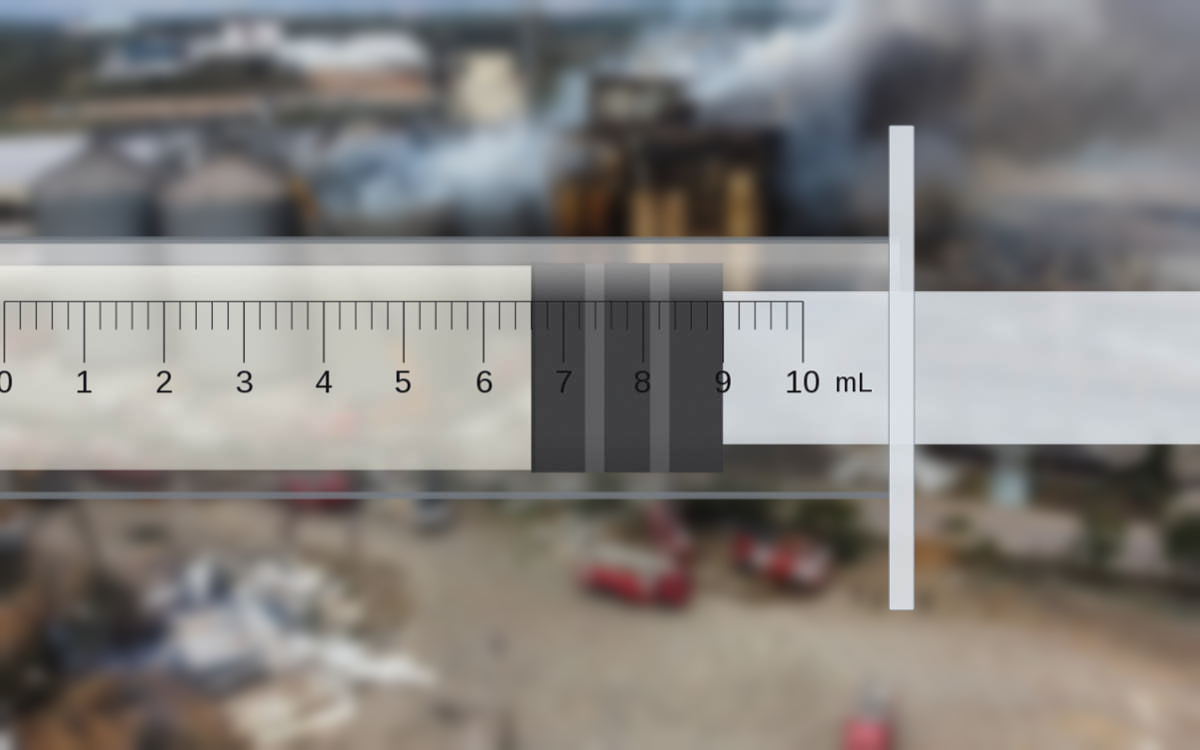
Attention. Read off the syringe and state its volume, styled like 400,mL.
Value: 6.6,mL
